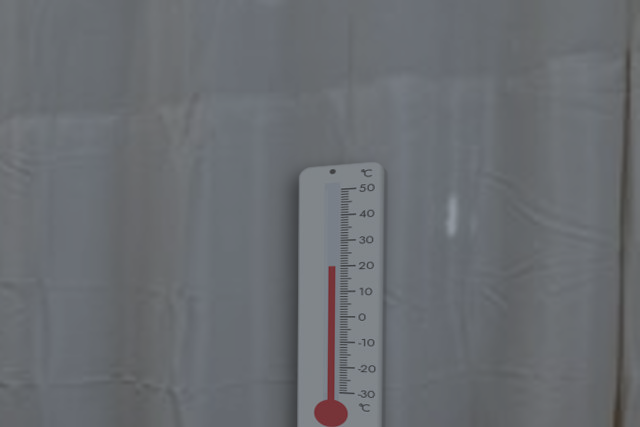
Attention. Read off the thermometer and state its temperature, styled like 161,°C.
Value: 20,°C
